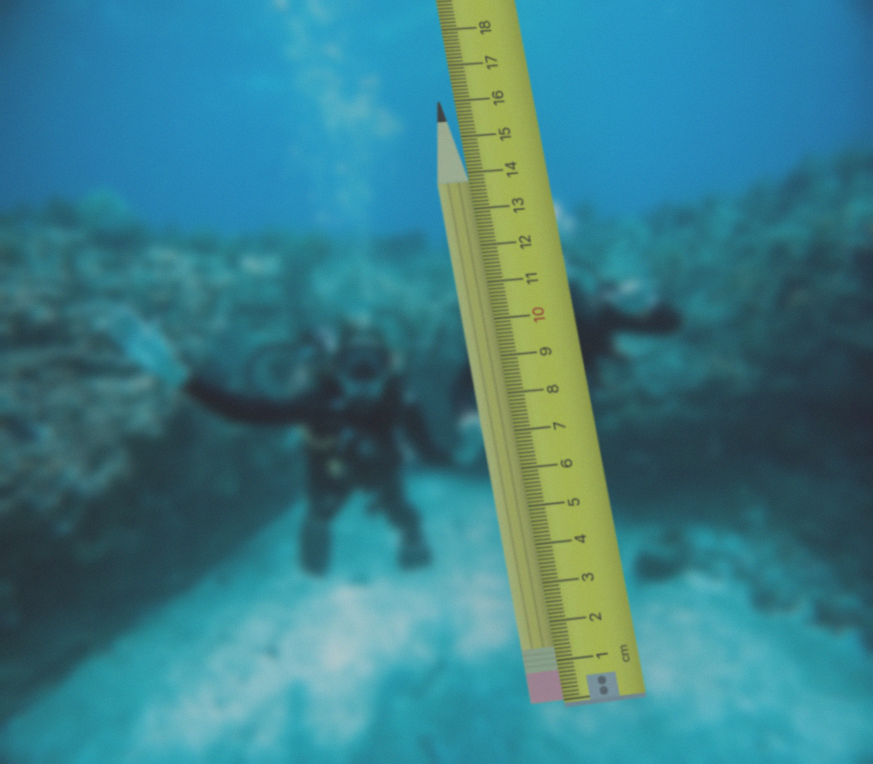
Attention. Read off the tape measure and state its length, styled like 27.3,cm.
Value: 16,cm
